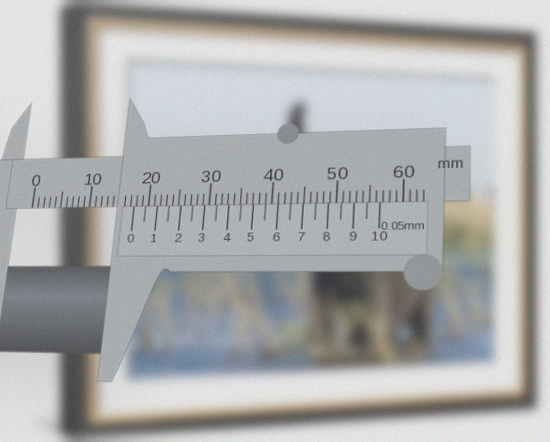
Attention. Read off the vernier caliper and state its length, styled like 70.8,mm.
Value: 17.6,mm
